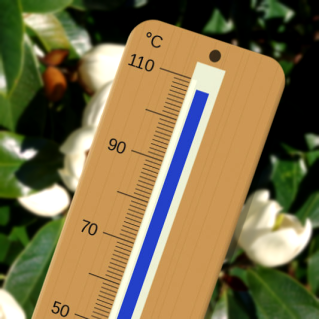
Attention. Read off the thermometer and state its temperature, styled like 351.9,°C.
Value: 108,°C
